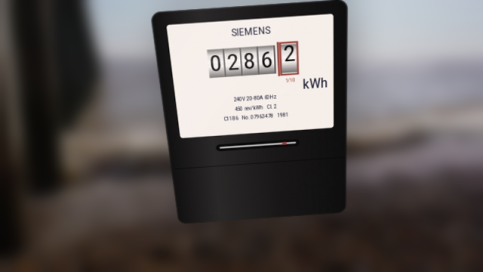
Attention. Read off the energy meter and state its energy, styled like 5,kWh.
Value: 286.2,kWh
